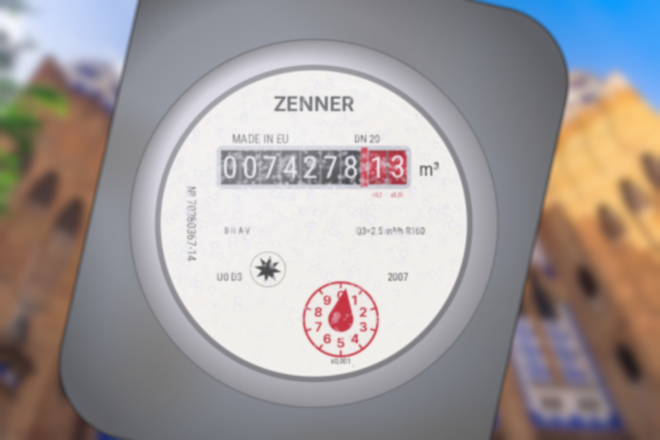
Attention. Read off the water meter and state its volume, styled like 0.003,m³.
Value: 74278.130,m³
